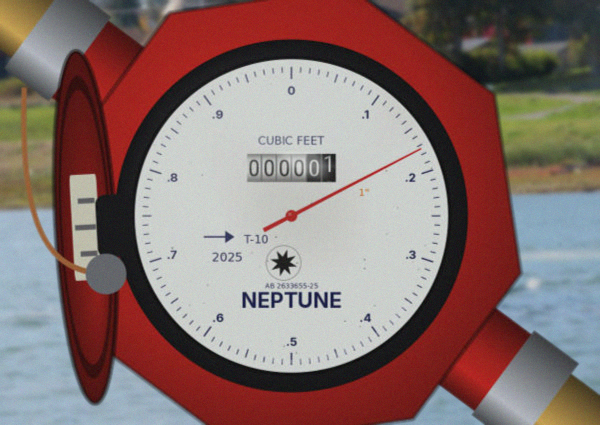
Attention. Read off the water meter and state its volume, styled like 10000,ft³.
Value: 1.17,ft³
